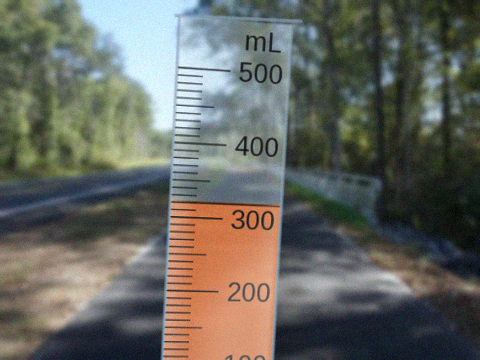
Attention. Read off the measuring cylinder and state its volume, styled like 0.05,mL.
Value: 320,mL
